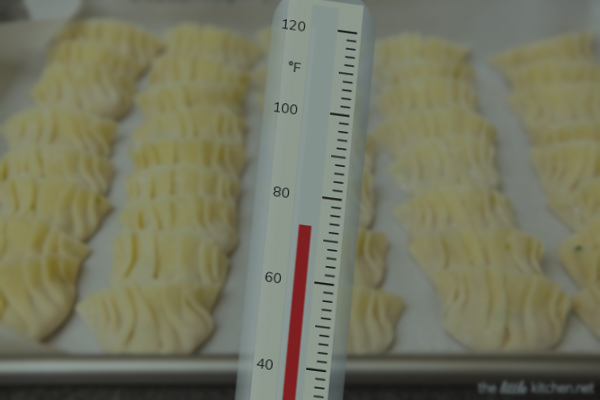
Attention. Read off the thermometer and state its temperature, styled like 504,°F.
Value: 73,°F
